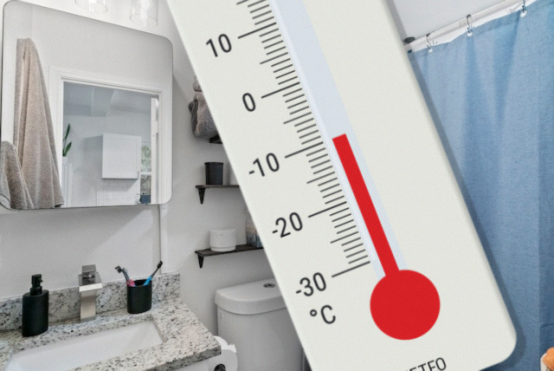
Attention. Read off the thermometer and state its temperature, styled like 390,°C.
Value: -10,°C
